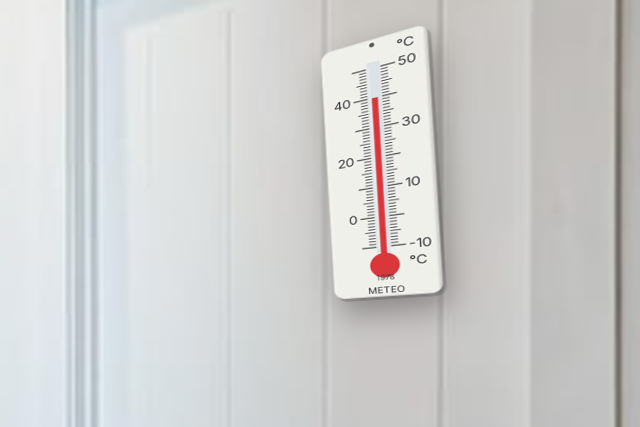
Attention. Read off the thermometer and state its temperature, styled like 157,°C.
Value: 40,°C
